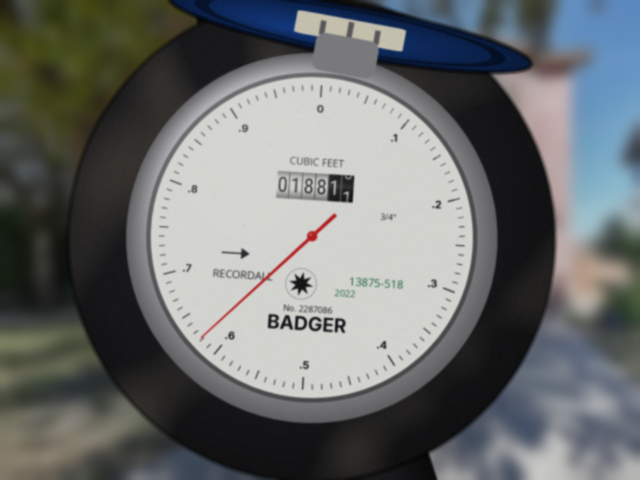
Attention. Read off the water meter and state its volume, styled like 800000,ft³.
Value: 18810.62,ft³
